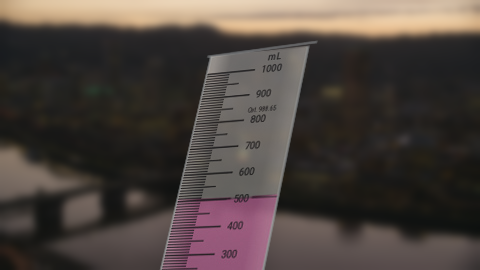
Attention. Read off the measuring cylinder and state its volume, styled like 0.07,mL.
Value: 500,mL
